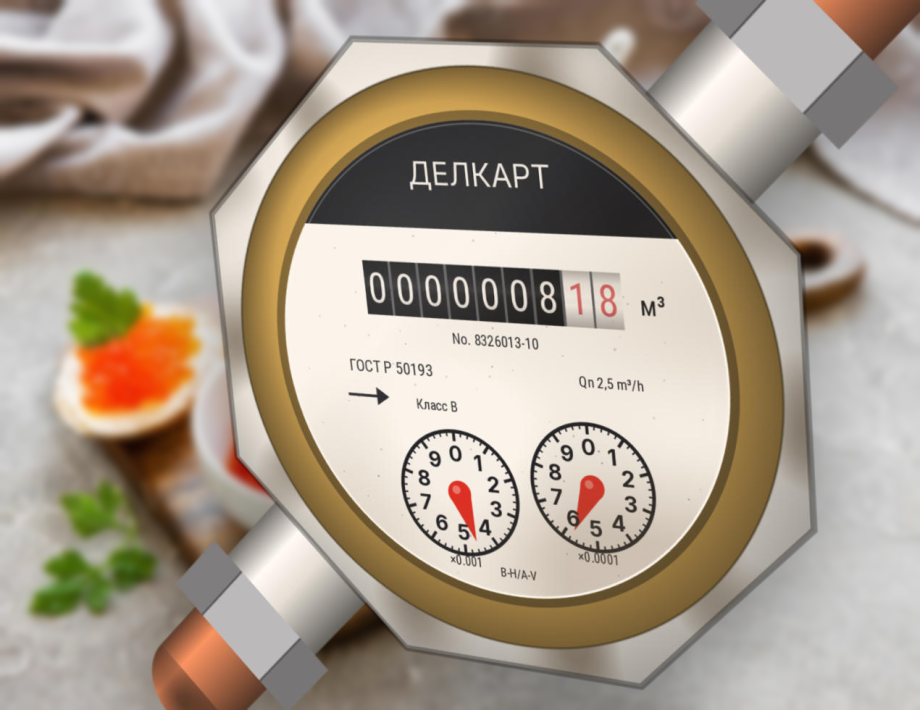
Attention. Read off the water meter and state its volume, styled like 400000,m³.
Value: 8.1845,m³
